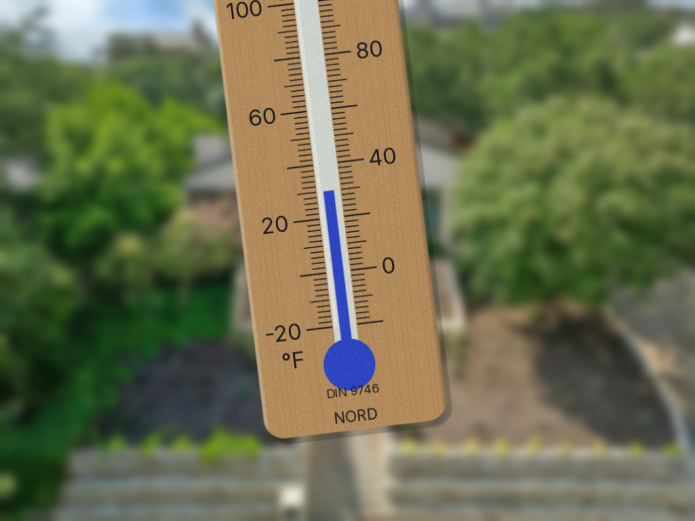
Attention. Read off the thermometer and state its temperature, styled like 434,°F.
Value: 30,°F
